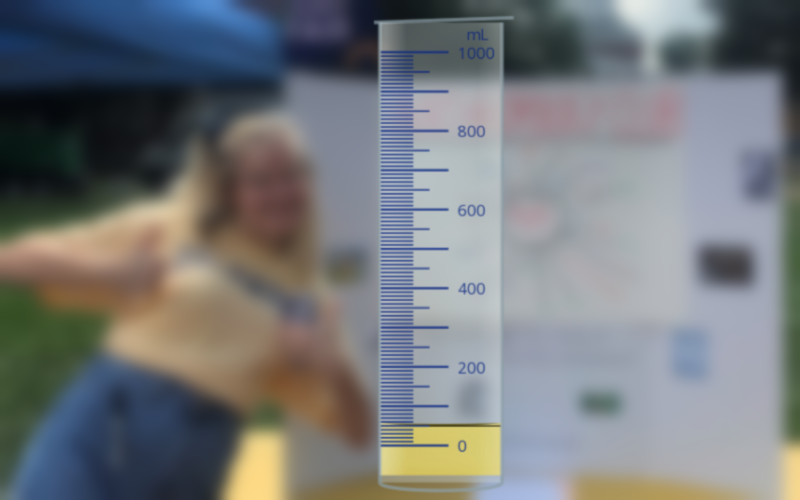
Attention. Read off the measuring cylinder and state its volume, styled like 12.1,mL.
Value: 50,mL
